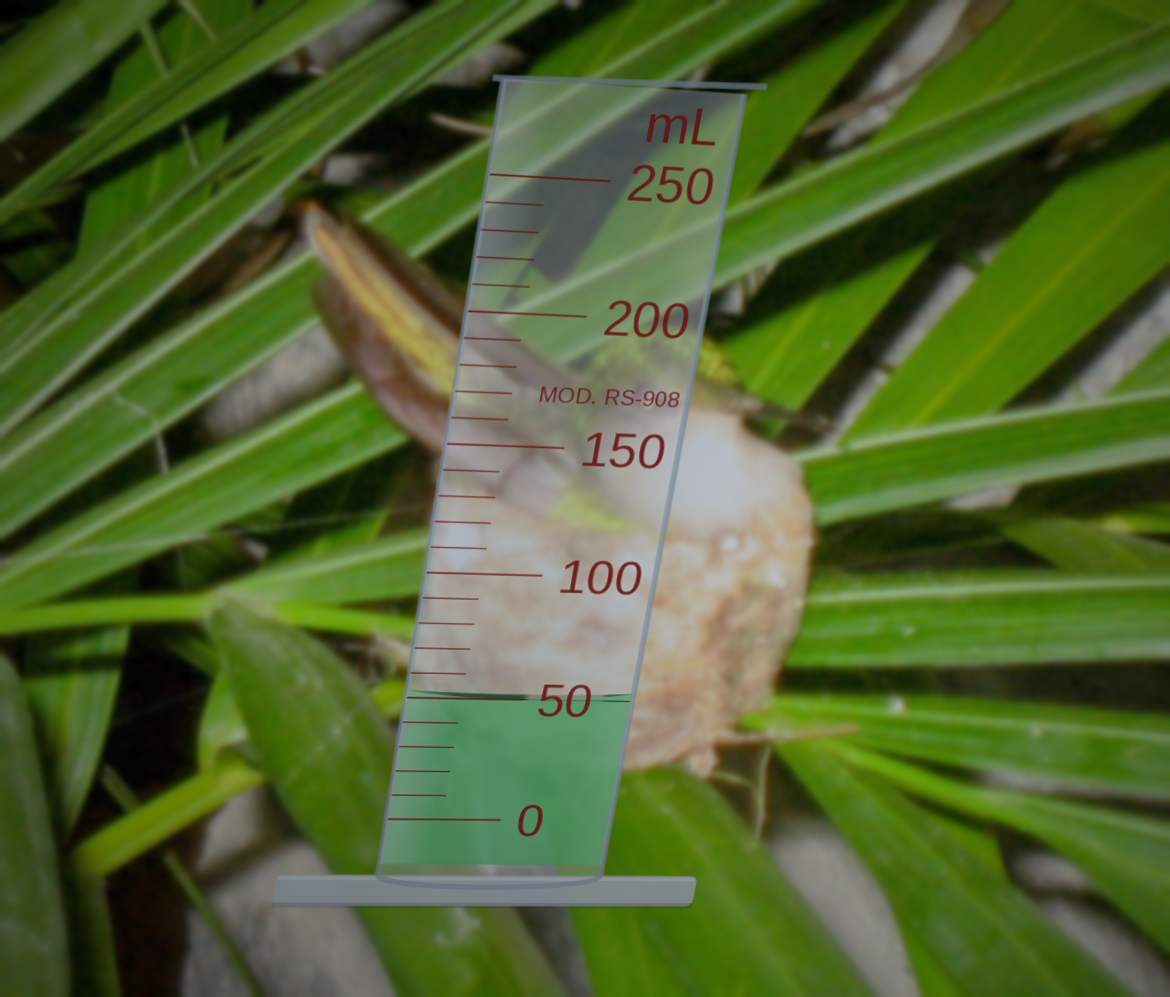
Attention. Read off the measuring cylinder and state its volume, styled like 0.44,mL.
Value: 50,mL
